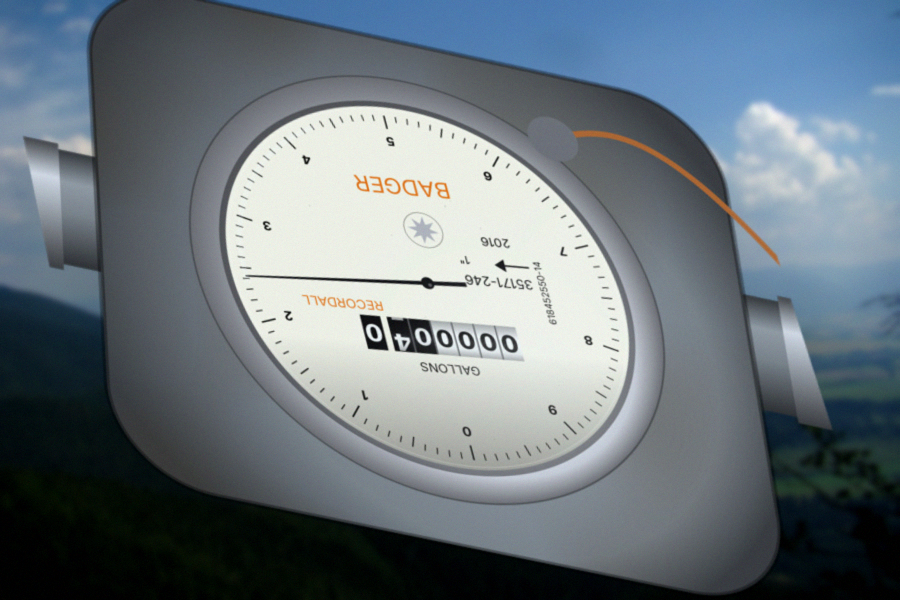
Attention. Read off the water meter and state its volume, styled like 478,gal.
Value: 42.4,gal
